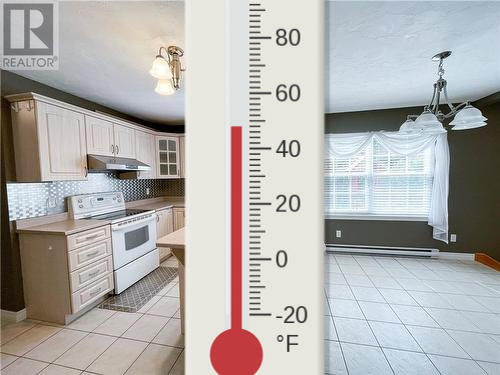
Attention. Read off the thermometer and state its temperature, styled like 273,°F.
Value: 48,°F
